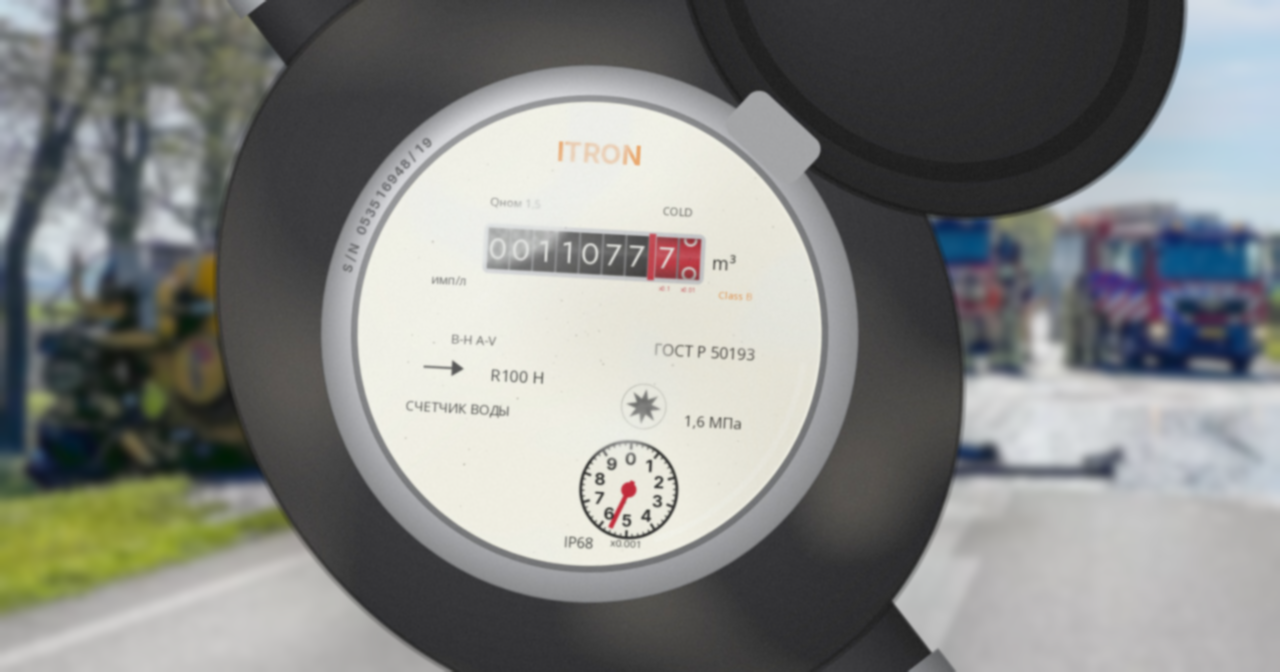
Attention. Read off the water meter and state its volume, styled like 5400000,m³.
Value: 11077.785,m³
